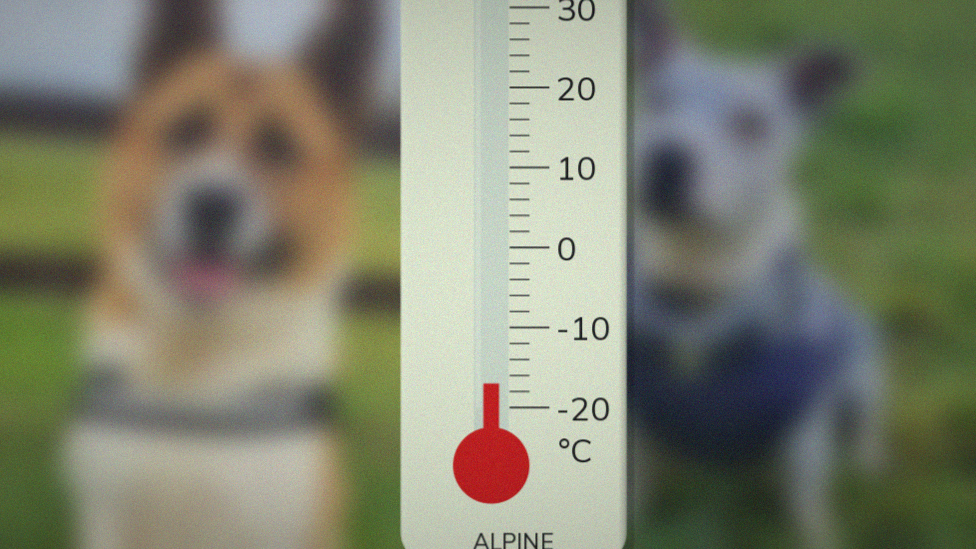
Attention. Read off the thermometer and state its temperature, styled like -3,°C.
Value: -17,°C
